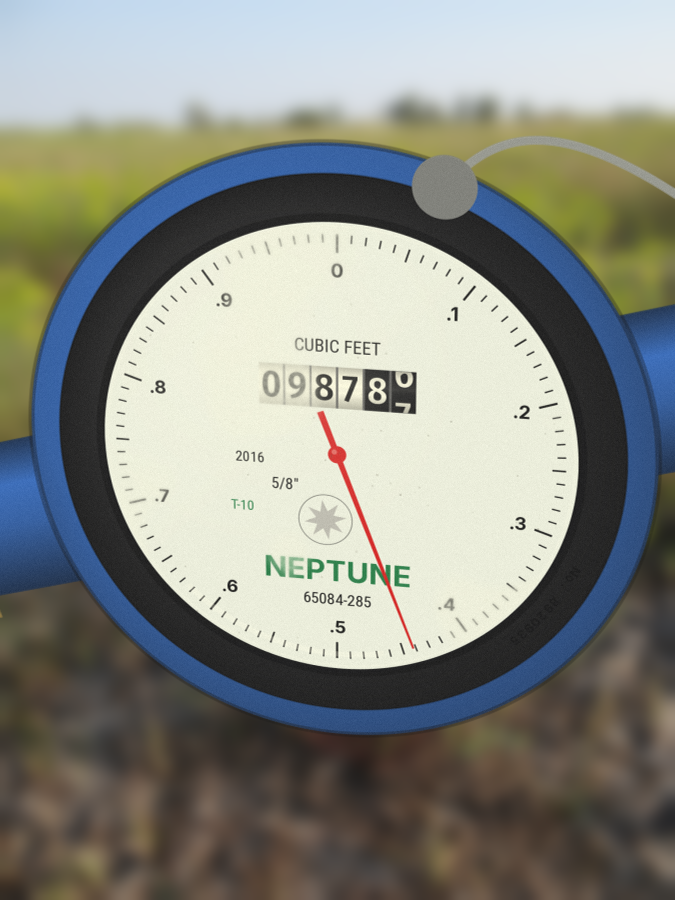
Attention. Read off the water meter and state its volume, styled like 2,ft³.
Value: 98786.44,ft³
